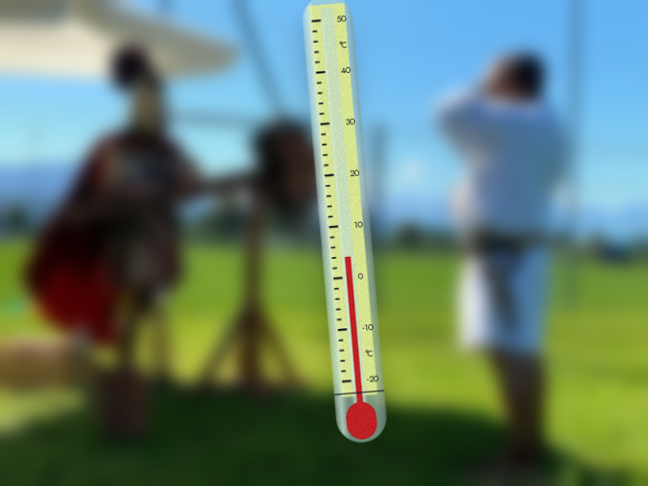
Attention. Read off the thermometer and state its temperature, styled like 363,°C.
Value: 4,°C
